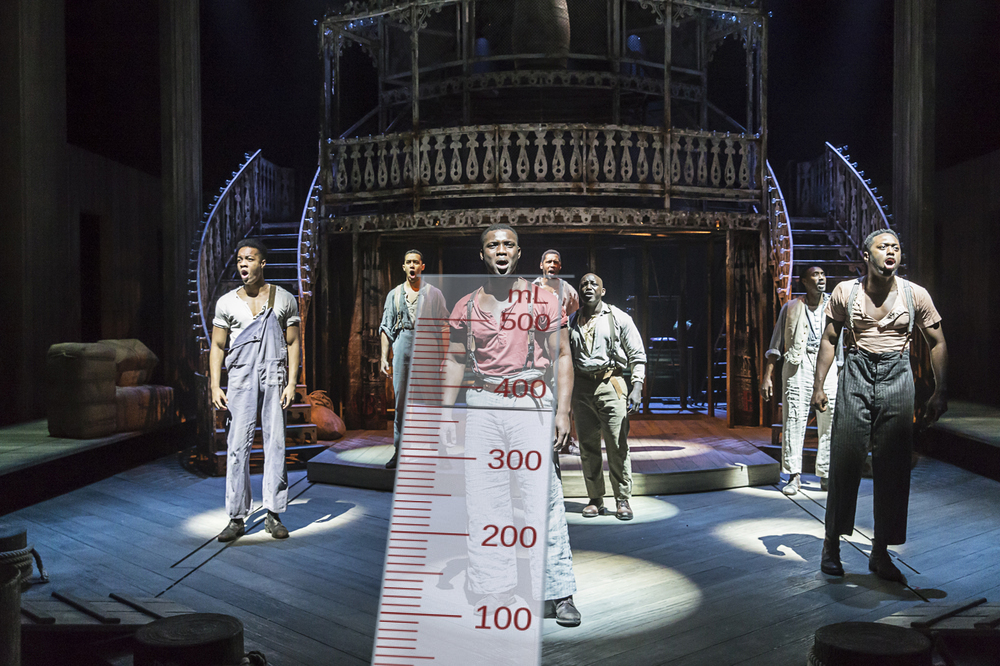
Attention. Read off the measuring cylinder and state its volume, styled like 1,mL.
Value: 370,mL
